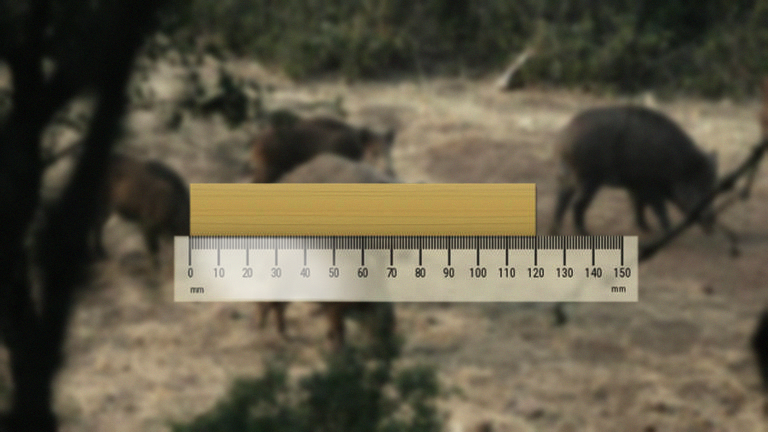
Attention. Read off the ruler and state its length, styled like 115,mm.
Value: 120,mm
